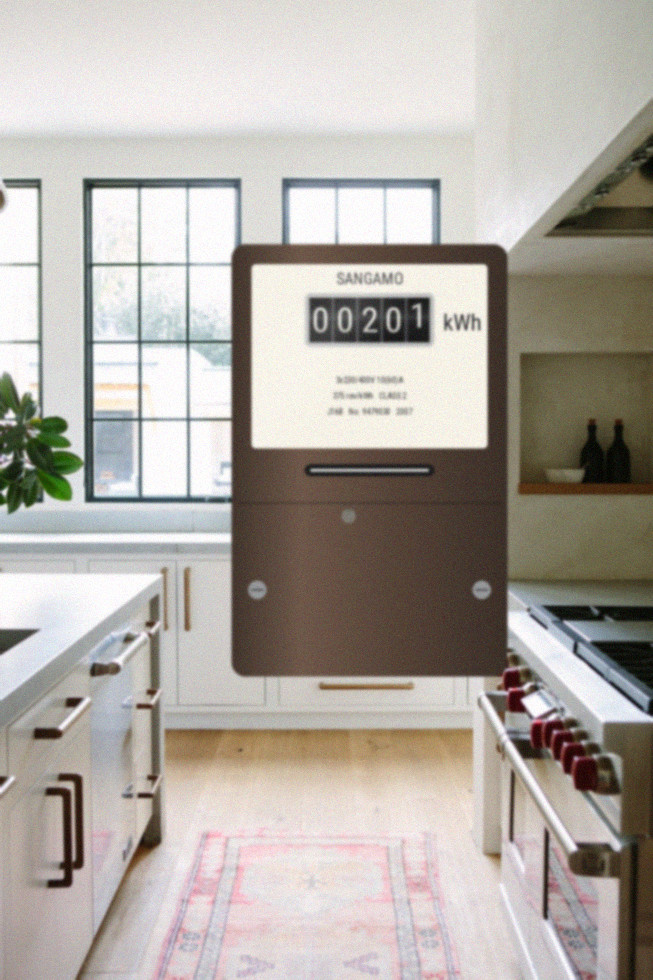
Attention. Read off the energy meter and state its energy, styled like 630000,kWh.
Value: 201,kWh
